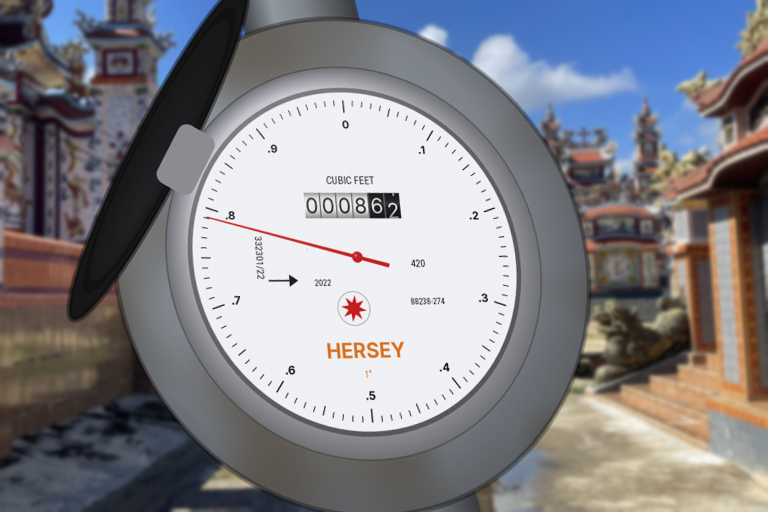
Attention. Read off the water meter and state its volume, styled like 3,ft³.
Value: 861.79,ft³
